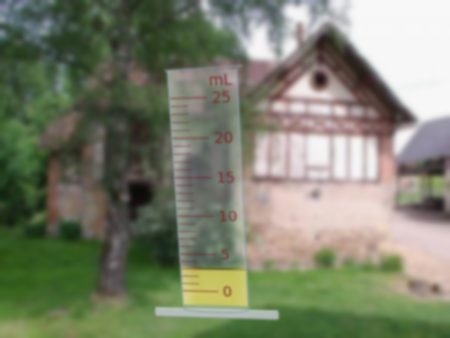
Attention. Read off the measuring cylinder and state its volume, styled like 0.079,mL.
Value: 3,mL
